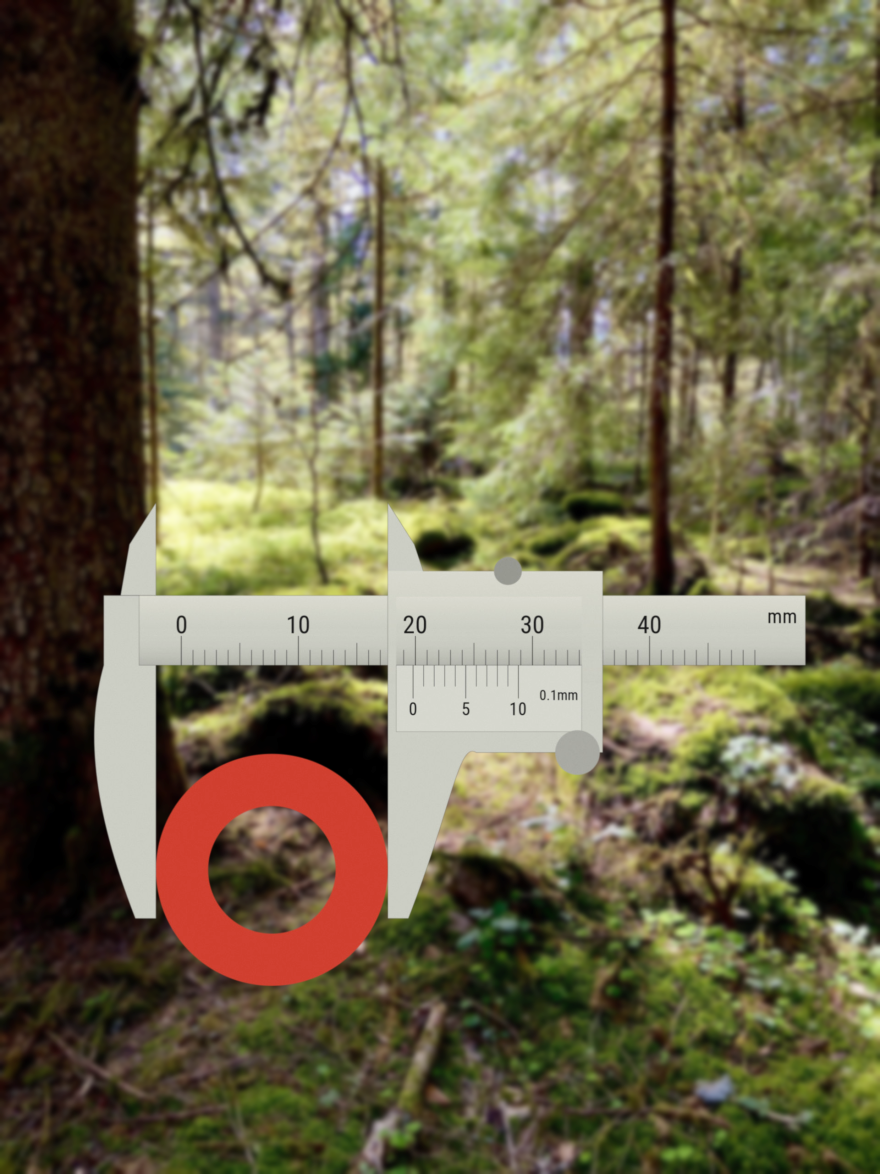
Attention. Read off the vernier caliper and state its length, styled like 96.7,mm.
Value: 19.8,mm
